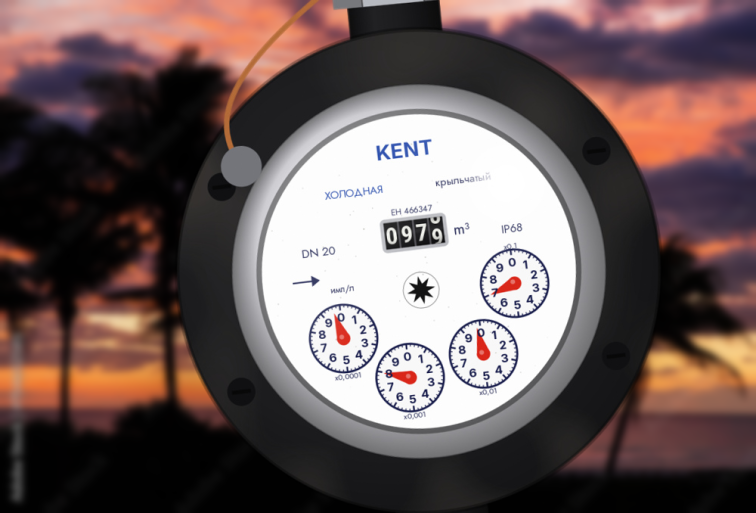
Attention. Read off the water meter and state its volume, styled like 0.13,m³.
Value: 978.6979,m³
